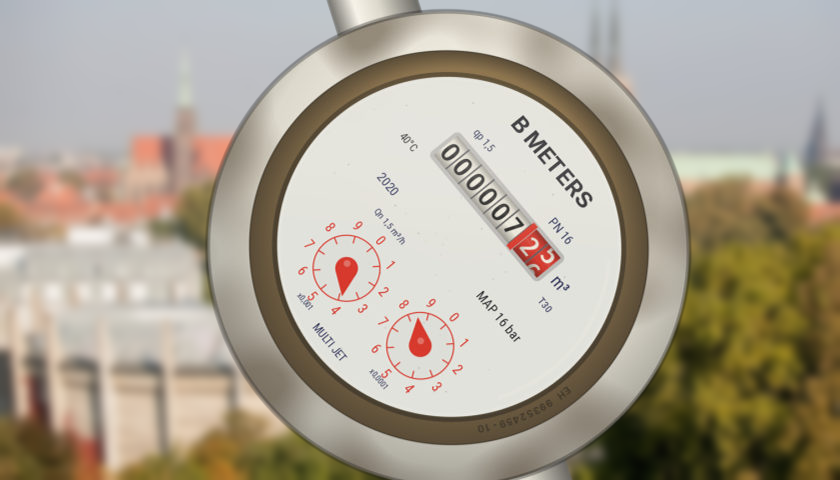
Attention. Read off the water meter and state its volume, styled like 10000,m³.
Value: 7.2538,m³
